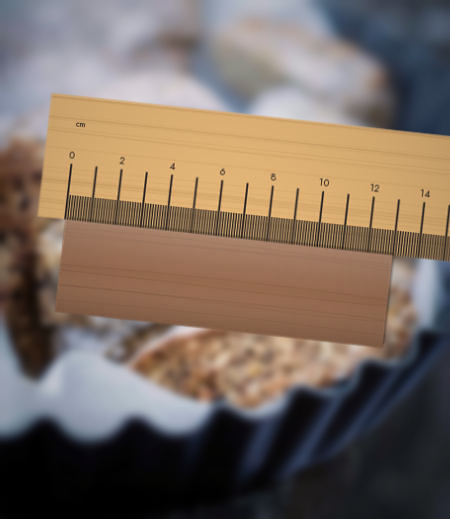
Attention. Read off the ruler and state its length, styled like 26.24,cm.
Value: 13,cm
